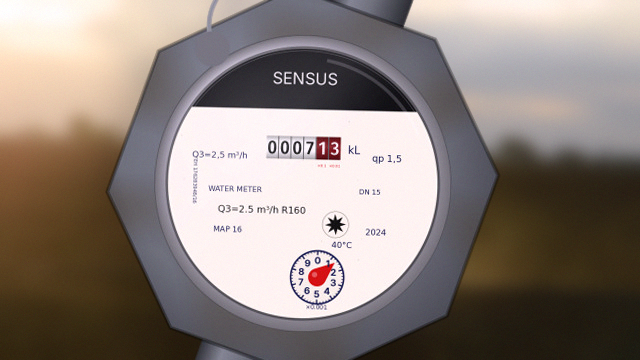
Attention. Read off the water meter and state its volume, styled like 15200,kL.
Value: 7.131,kL
